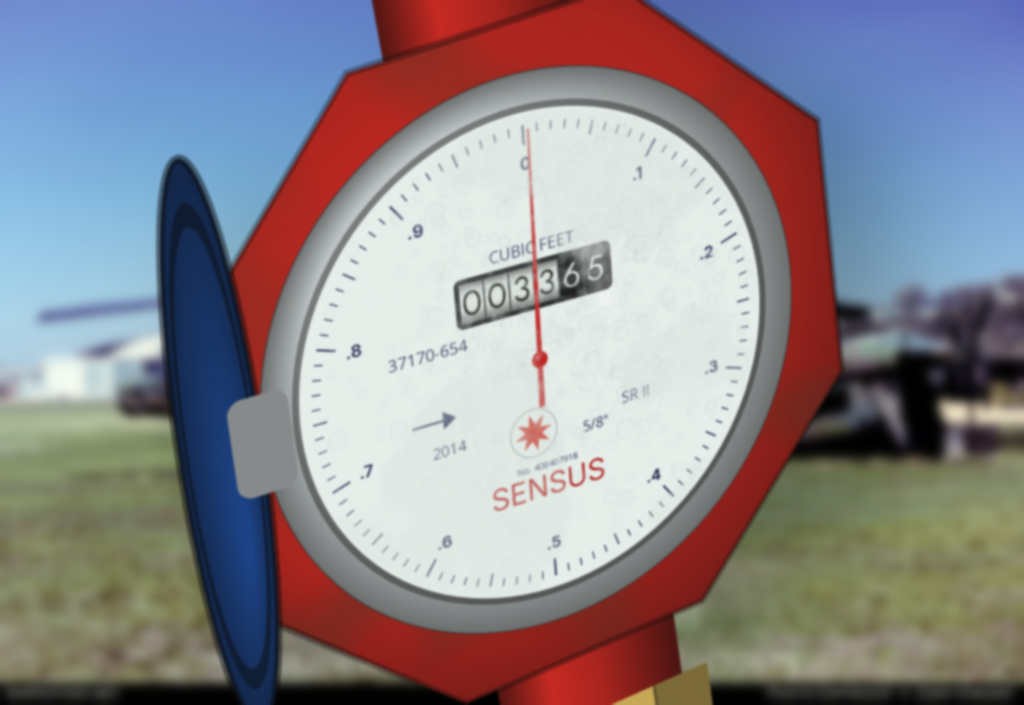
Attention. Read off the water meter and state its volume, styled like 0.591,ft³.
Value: 3365.00,ft³
